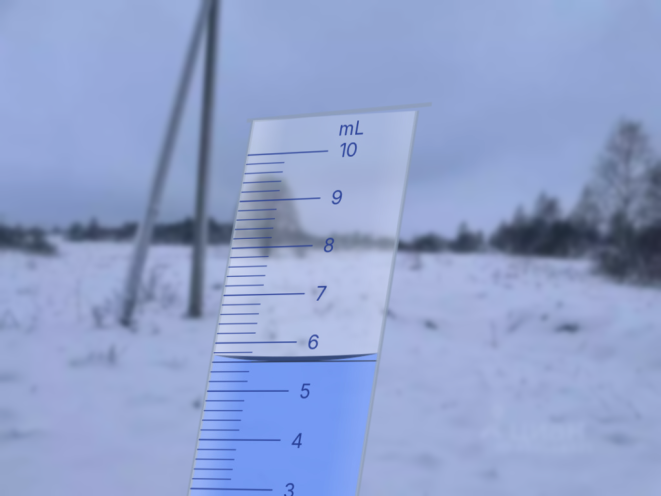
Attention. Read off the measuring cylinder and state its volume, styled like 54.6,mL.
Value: 5.6,mL
